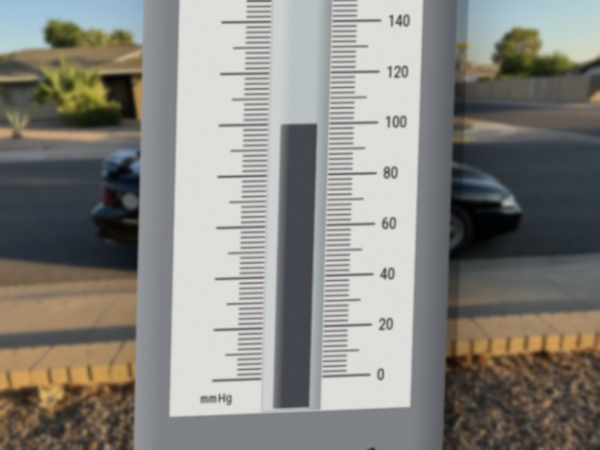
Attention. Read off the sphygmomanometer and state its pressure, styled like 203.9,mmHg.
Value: 100,mmHg
